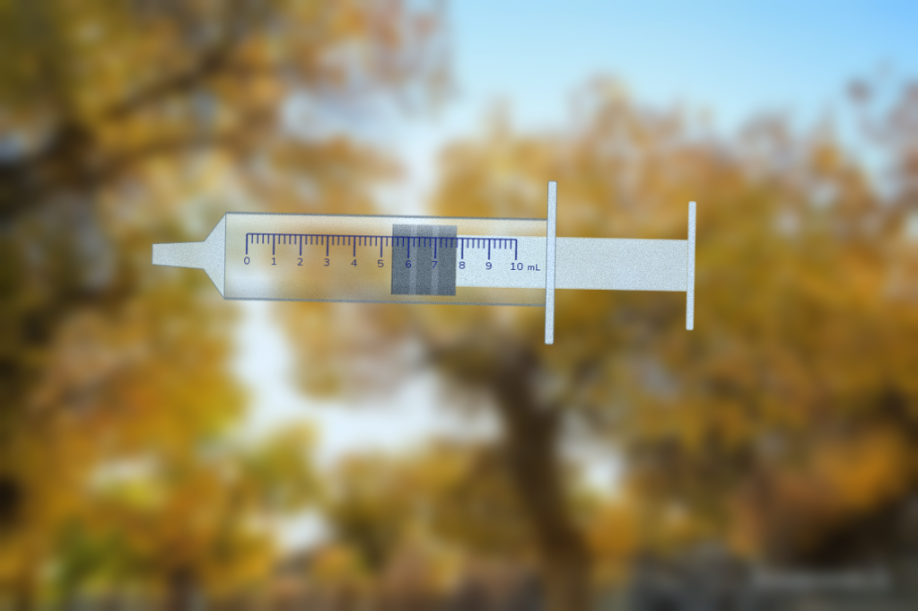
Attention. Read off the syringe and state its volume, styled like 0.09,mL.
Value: 5.4,mL
